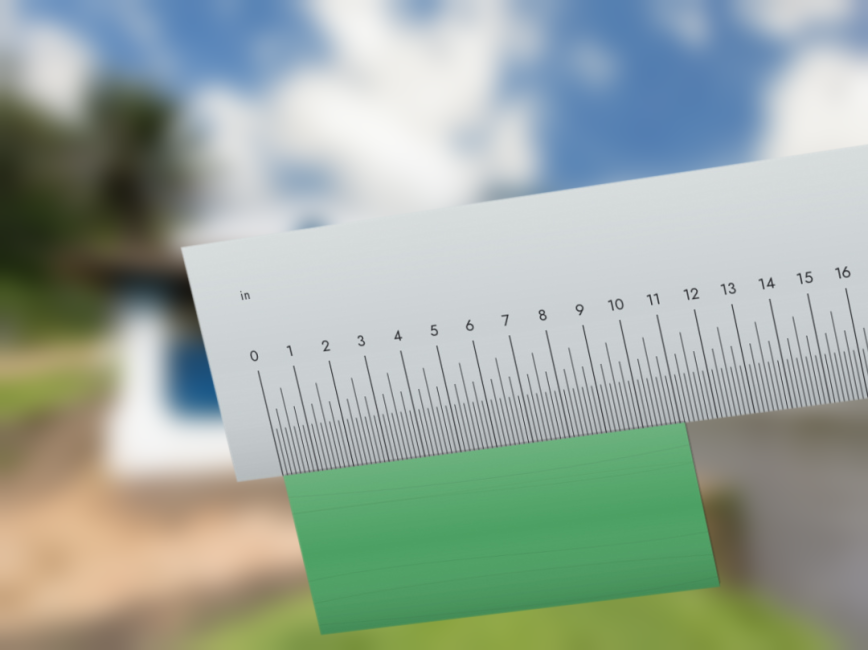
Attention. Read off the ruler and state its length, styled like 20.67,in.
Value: 11.125,in
